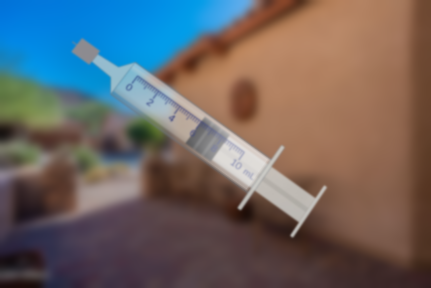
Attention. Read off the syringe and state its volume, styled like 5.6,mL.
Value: 6,mL
